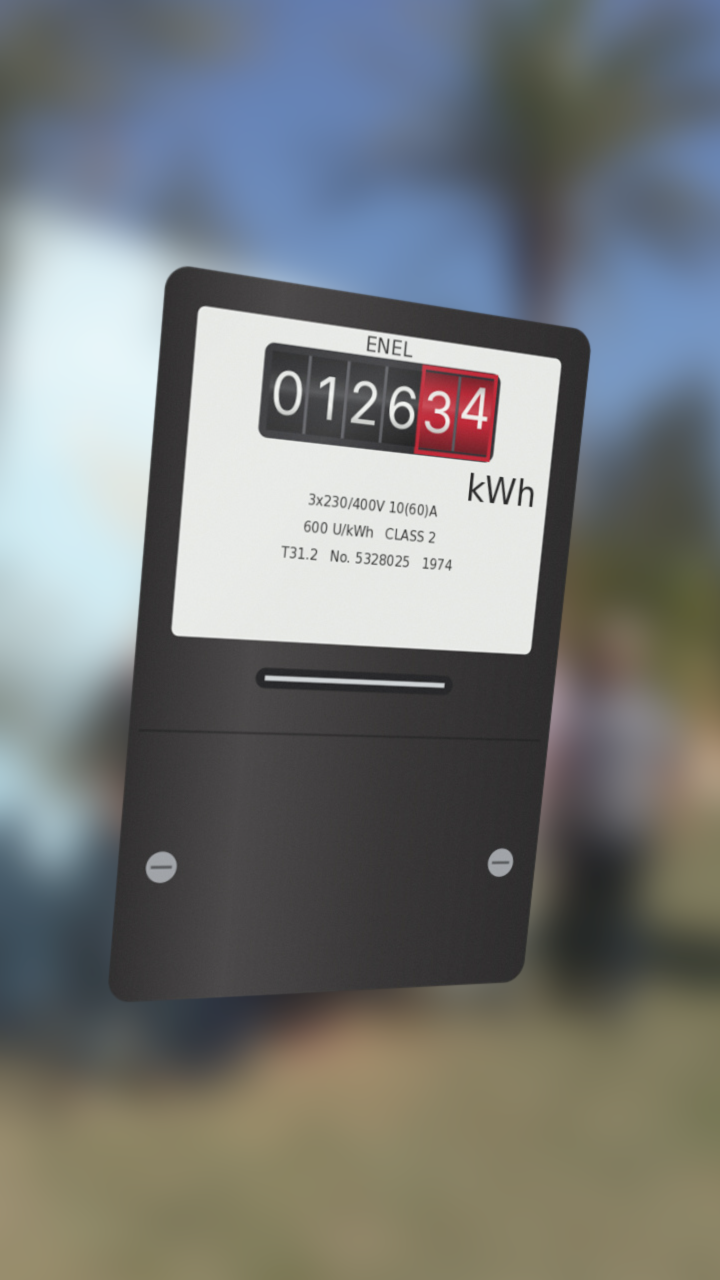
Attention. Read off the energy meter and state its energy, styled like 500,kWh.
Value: 126.34,kWh
